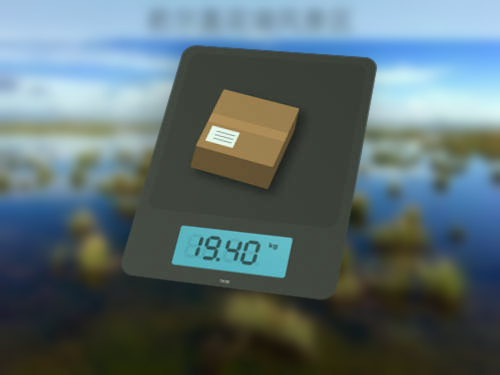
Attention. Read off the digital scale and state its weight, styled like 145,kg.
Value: 19.40,kg
